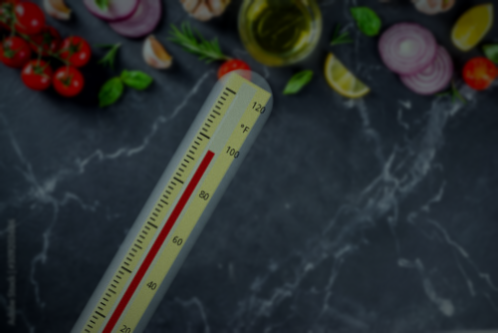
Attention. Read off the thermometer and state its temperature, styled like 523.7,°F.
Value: 96,°F
